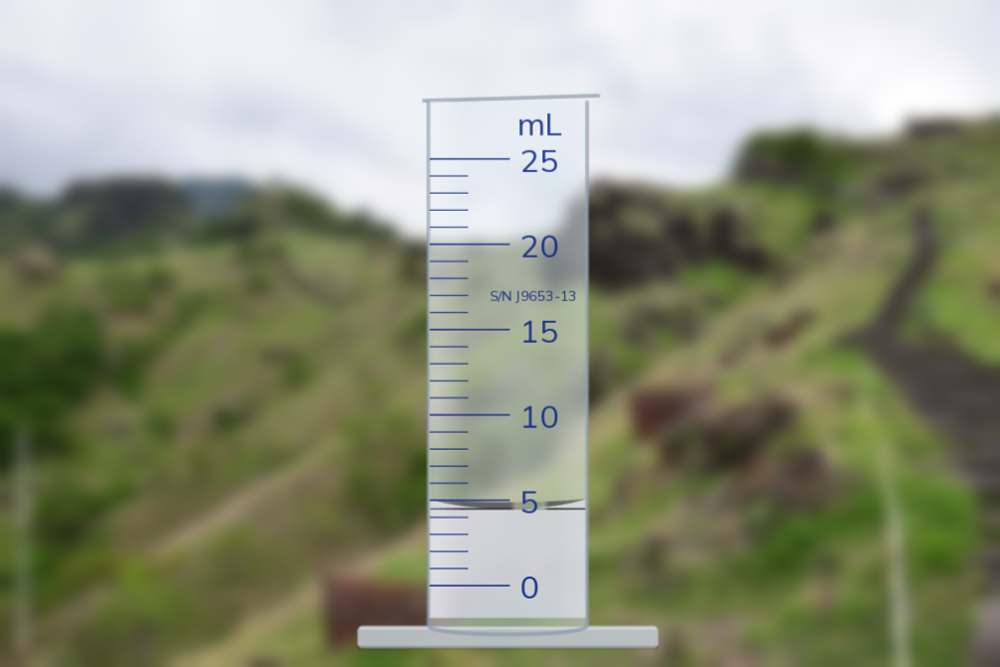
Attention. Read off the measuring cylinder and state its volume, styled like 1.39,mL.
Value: 4.5,mL
